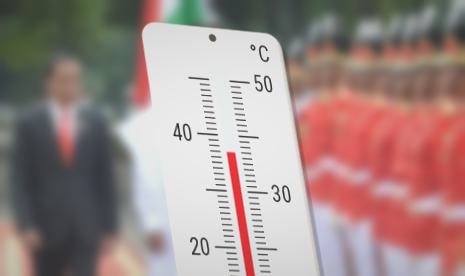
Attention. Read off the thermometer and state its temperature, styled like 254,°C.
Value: 37,°C
